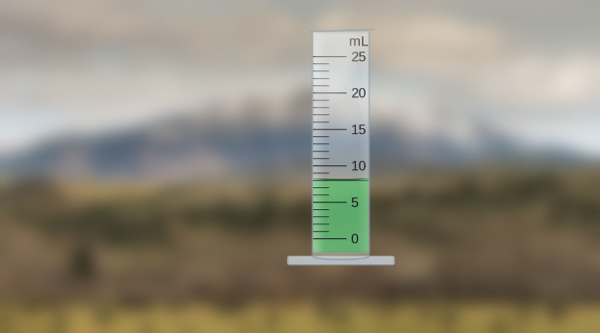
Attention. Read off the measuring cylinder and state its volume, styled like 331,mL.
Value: 8,mL
